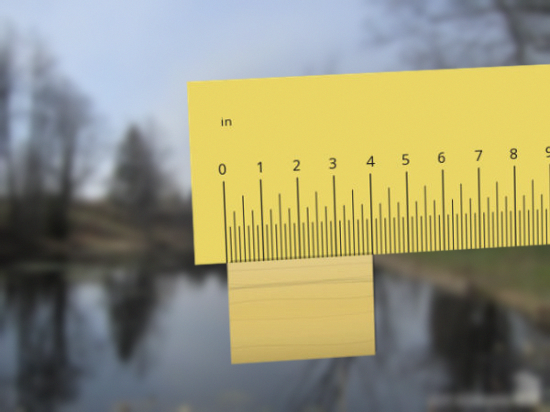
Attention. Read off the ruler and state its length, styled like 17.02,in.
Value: 4,in
